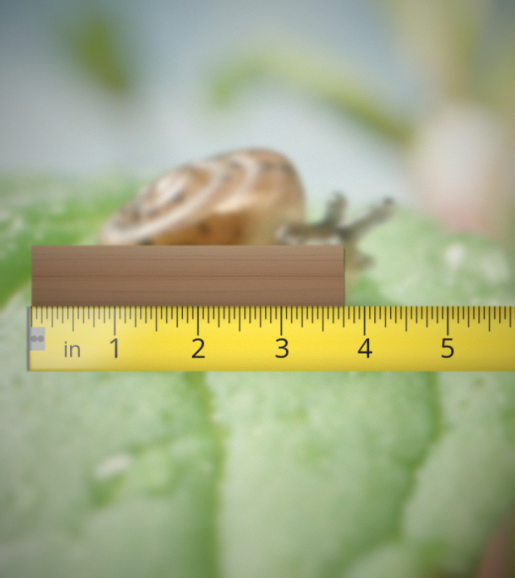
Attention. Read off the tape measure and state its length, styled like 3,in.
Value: 3.75,in
